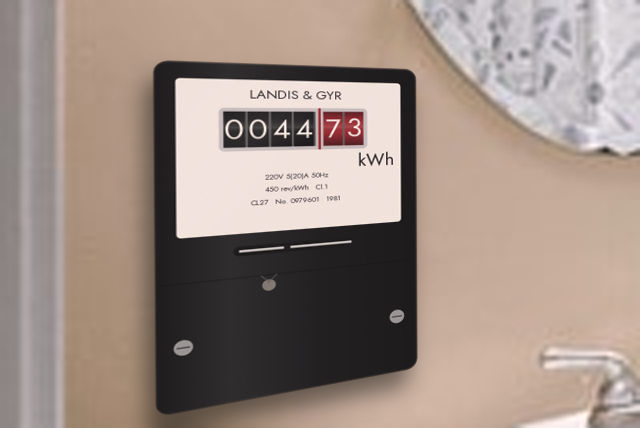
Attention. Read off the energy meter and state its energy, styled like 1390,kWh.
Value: 44.73,kWh
